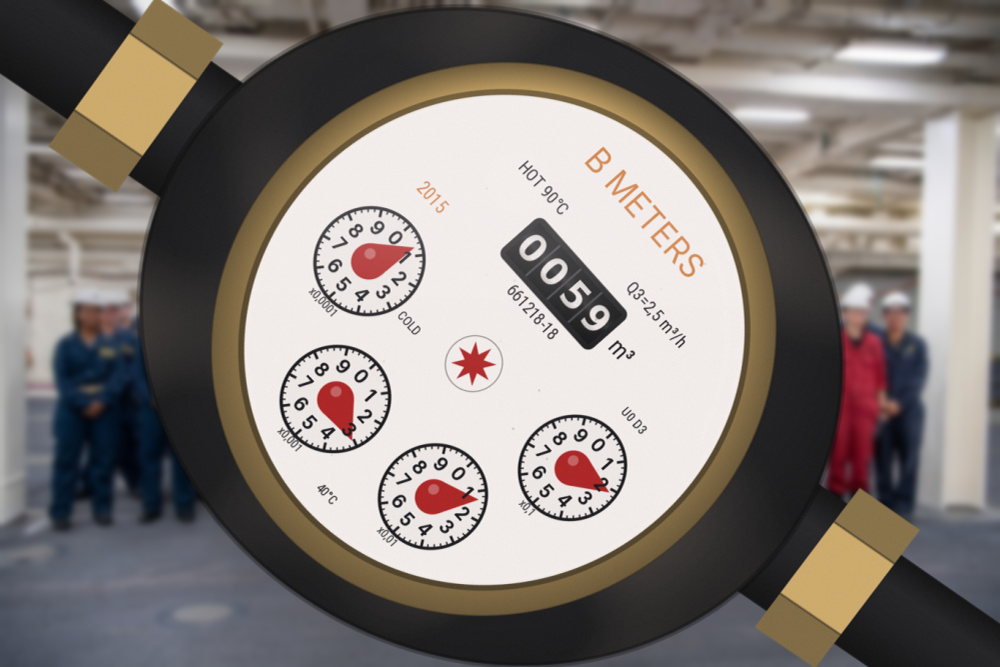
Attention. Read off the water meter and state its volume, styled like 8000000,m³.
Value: 59.2130,m³
